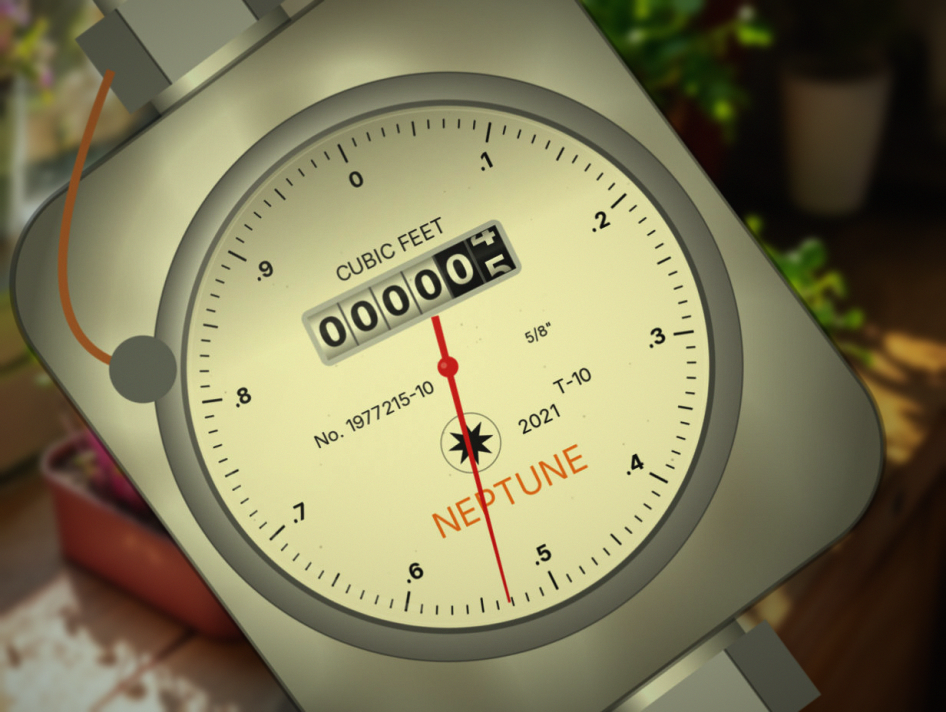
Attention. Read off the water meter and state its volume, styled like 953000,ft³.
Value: 4.53,ft³
